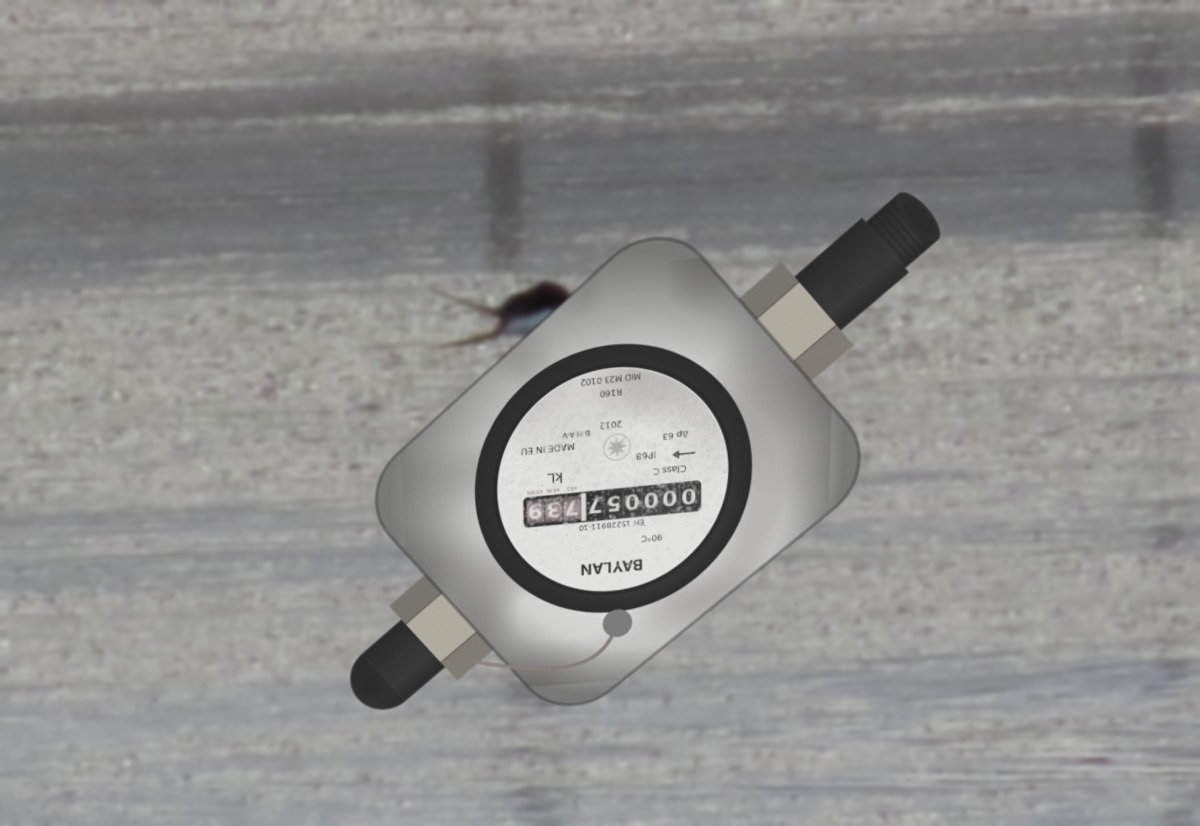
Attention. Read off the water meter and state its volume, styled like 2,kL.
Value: 57.739,kL
